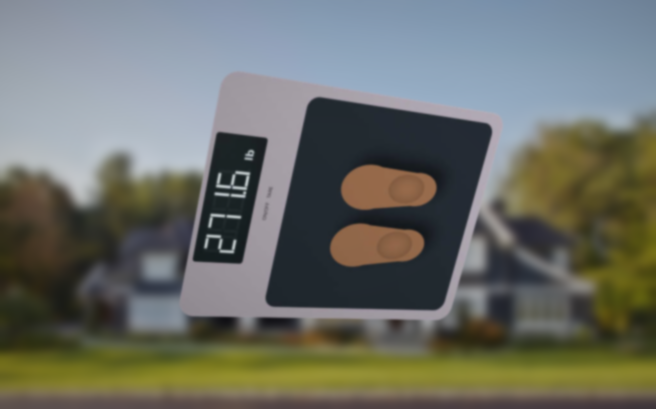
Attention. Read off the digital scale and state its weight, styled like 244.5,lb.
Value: 271.6,lb
